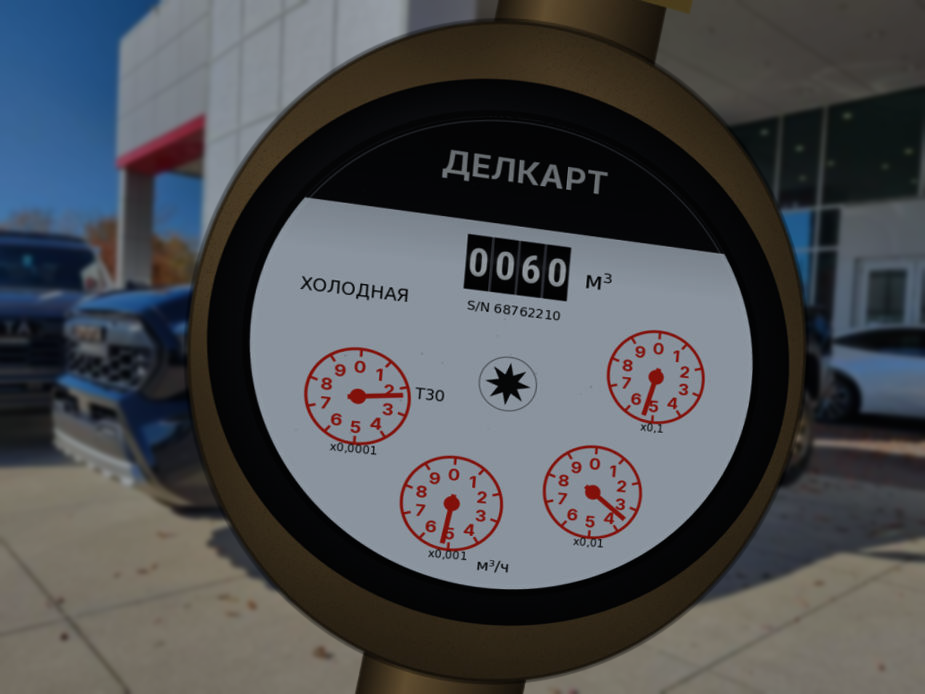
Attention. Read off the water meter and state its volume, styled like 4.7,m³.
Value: 60.5352,m³
